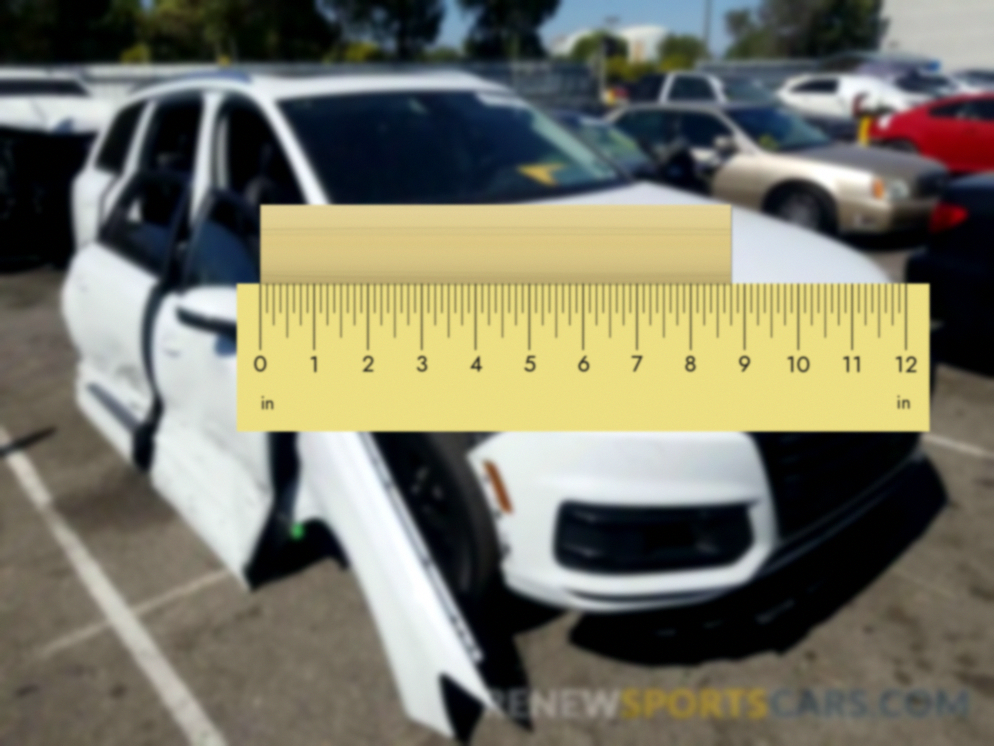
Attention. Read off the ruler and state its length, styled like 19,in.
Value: 8.75,in
